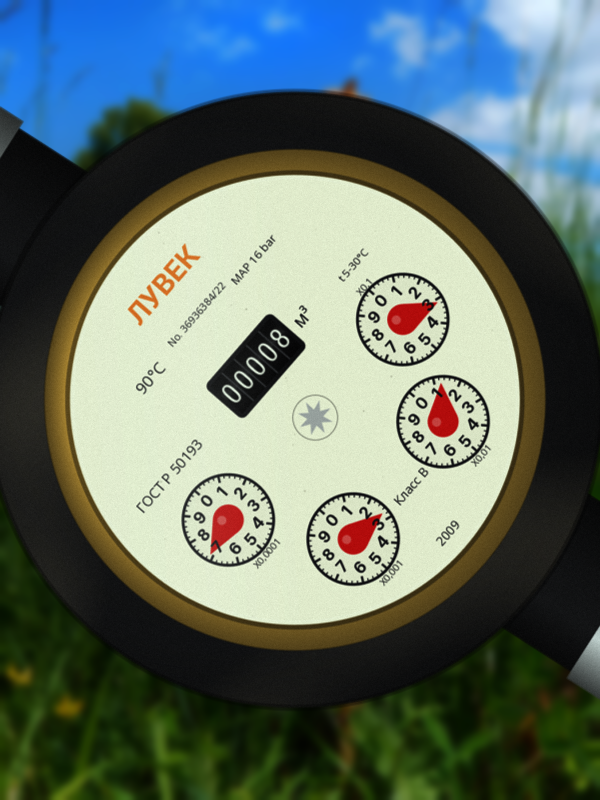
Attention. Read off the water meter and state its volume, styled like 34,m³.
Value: 8.3127,m³
